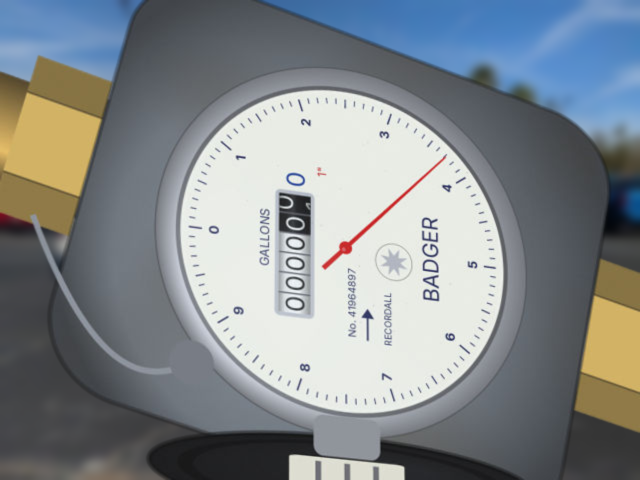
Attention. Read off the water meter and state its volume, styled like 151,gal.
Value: 3.7,gal
